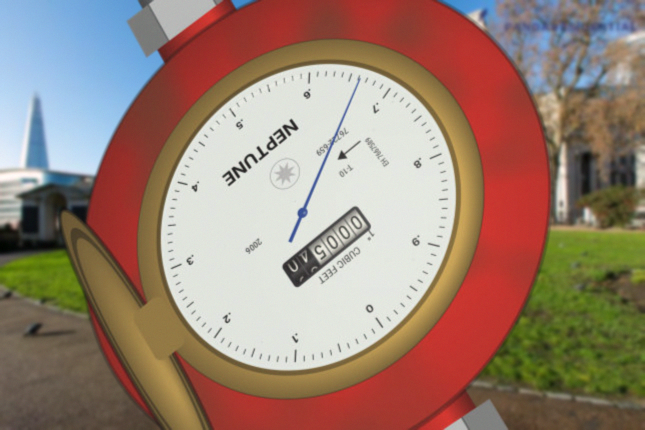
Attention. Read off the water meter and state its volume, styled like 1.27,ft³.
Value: 539.66,ft³
